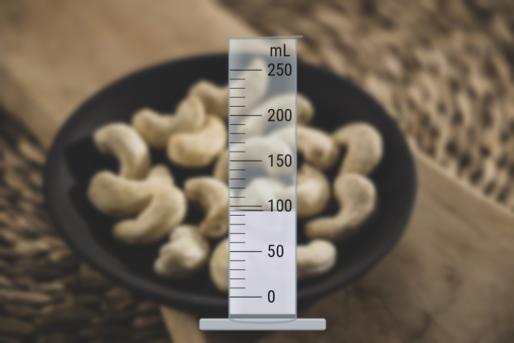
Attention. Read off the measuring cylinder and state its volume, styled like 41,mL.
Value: 95,mL
